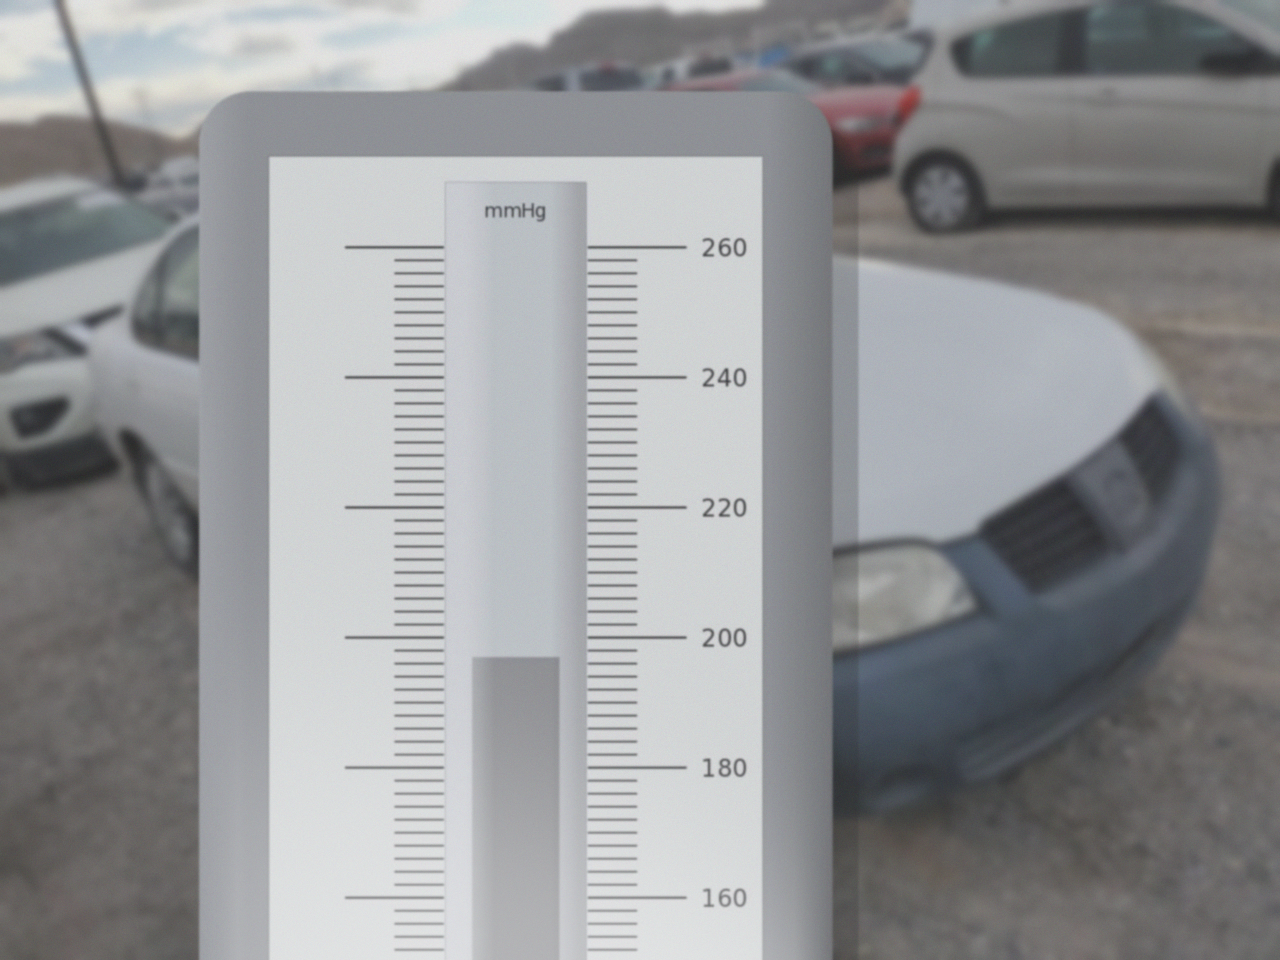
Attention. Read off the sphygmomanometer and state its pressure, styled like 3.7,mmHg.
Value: 197,mmHg
